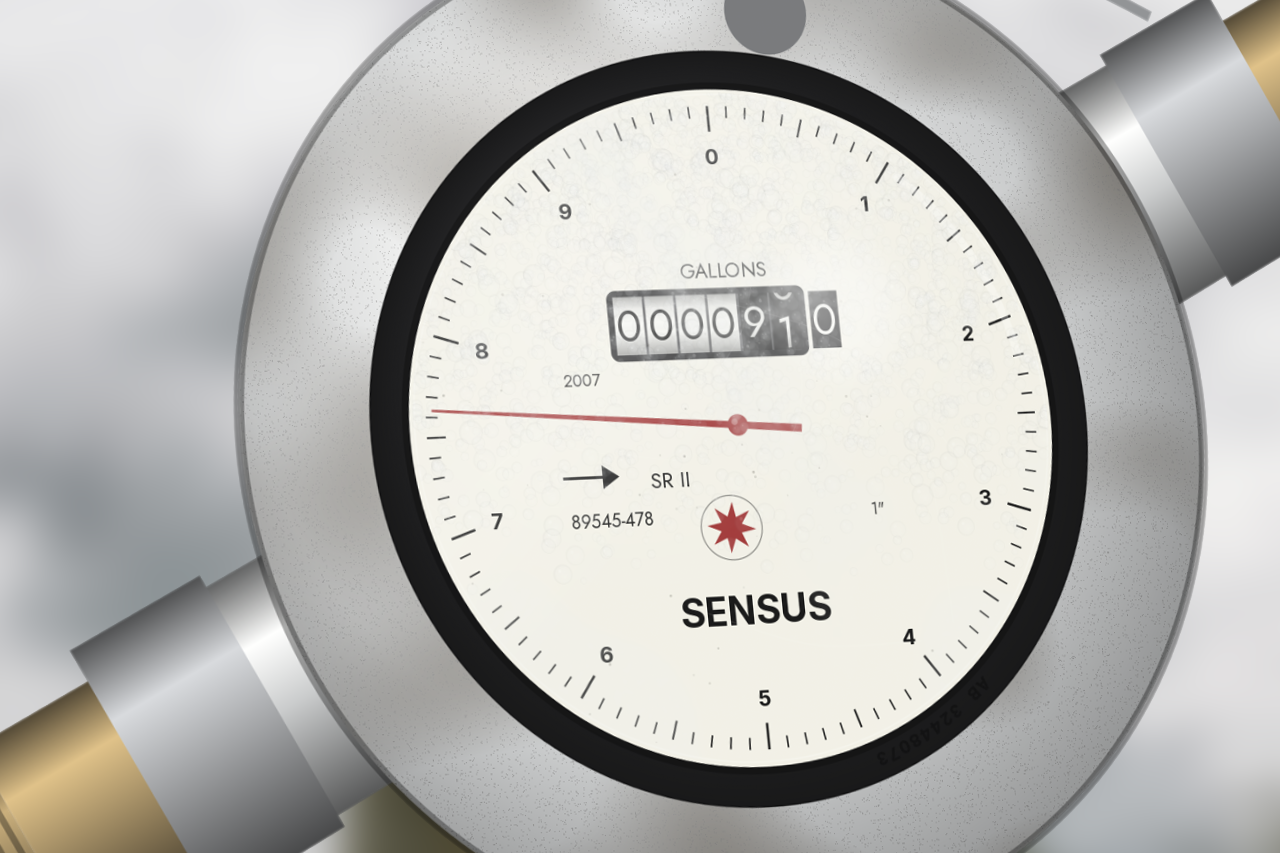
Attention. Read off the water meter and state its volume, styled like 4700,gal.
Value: 907.6,gal
